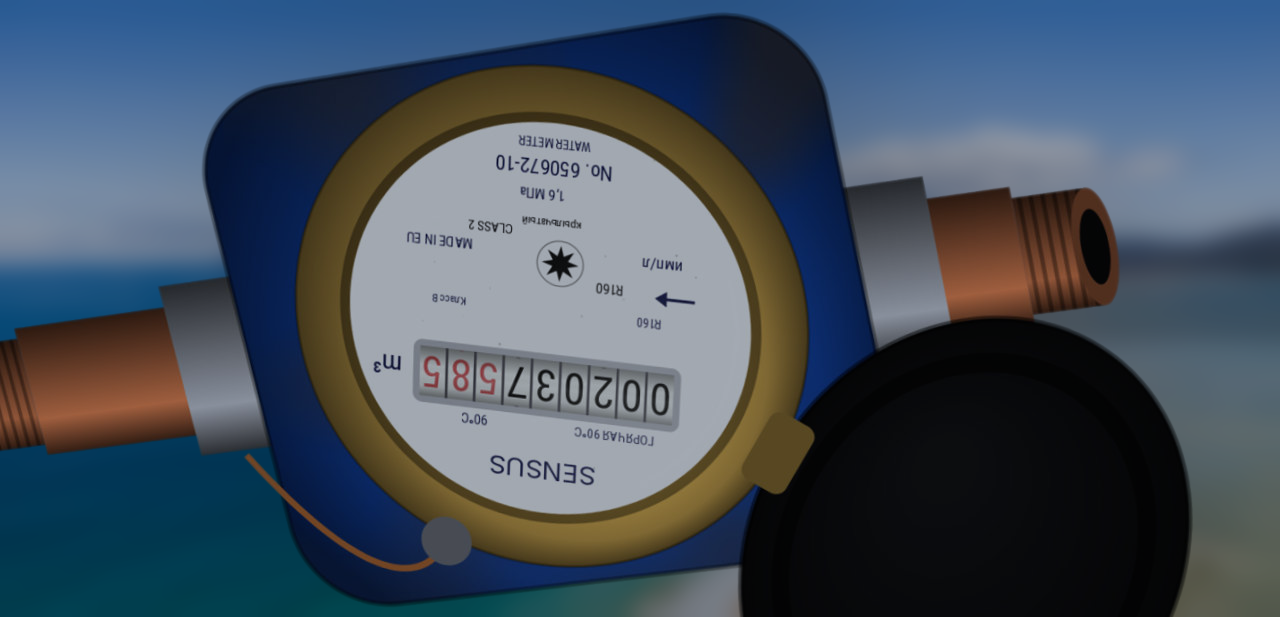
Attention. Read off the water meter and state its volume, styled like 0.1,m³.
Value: 2037.585,m³
